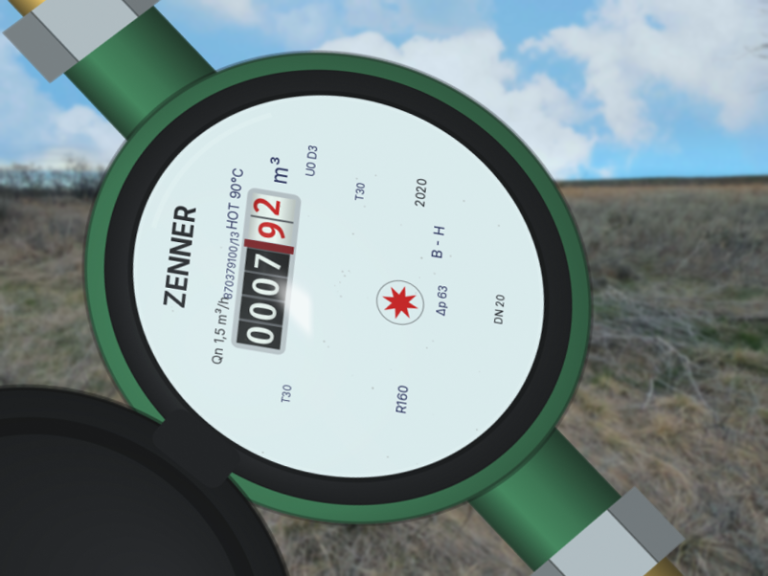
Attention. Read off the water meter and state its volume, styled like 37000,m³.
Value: 7.92,m³
